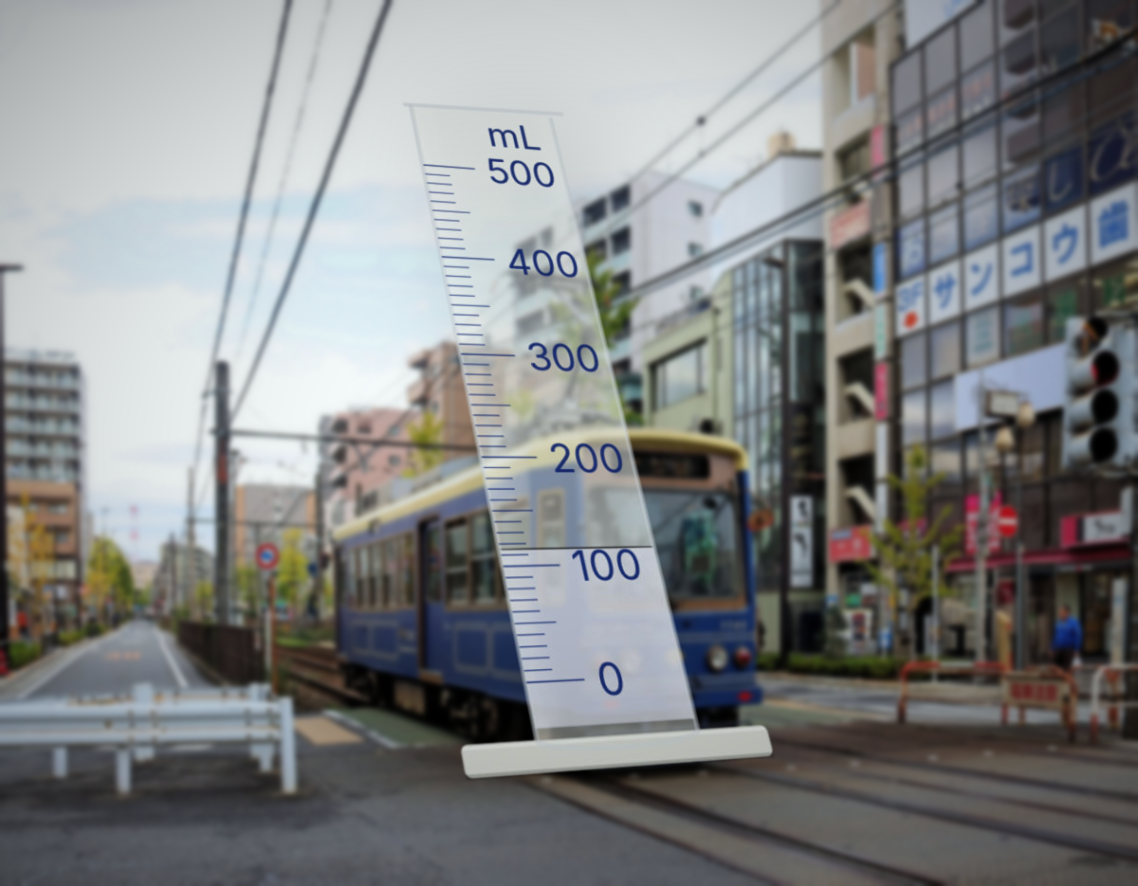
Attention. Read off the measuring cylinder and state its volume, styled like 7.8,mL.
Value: 115,mL
